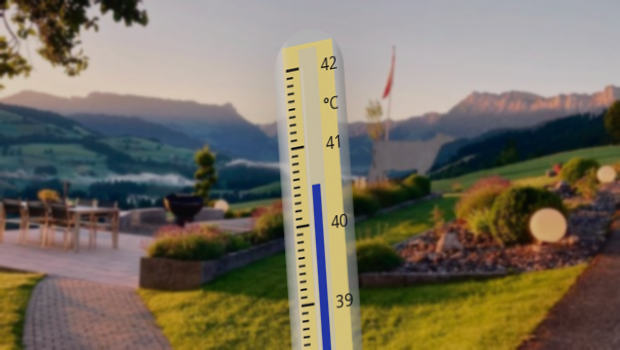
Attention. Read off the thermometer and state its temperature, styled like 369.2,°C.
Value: 40.5,°C
